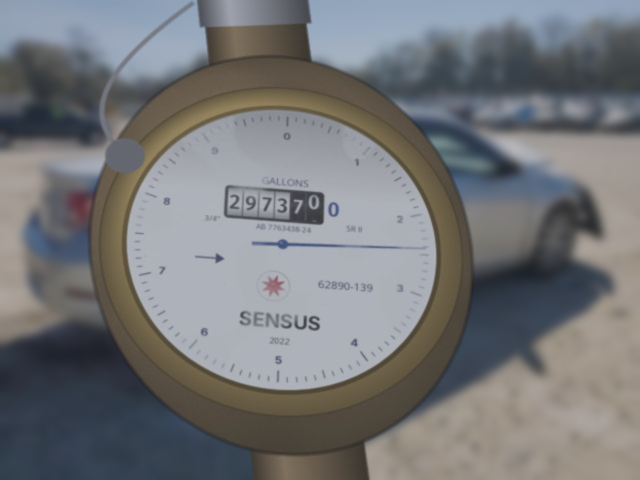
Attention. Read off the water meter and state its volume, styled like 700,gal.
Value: 2973702.4,gal
